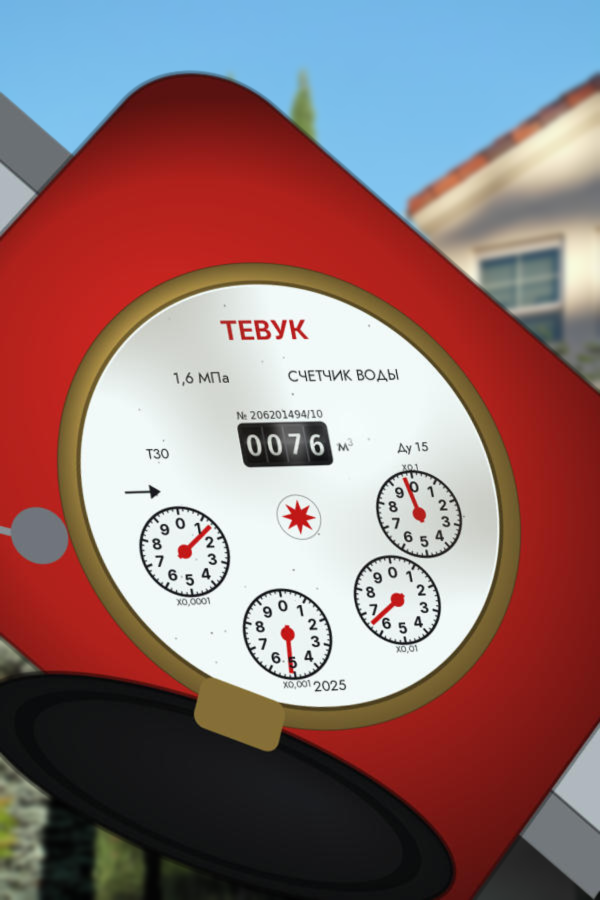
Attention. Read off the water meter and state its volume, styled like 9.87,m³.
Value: 75.9651,m³
